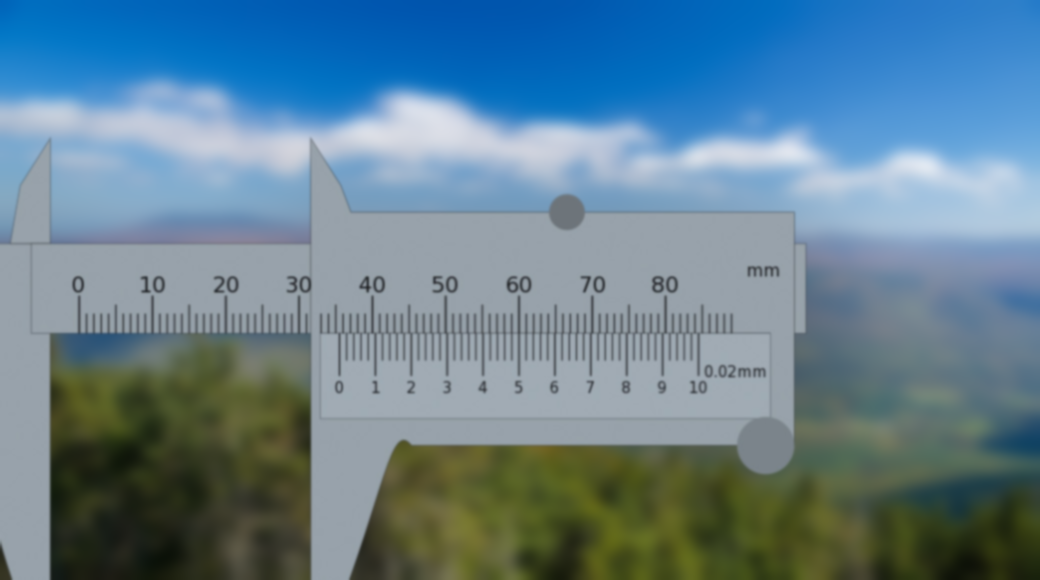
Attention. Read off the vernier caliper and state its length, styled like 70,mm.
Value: 35.5,mm
